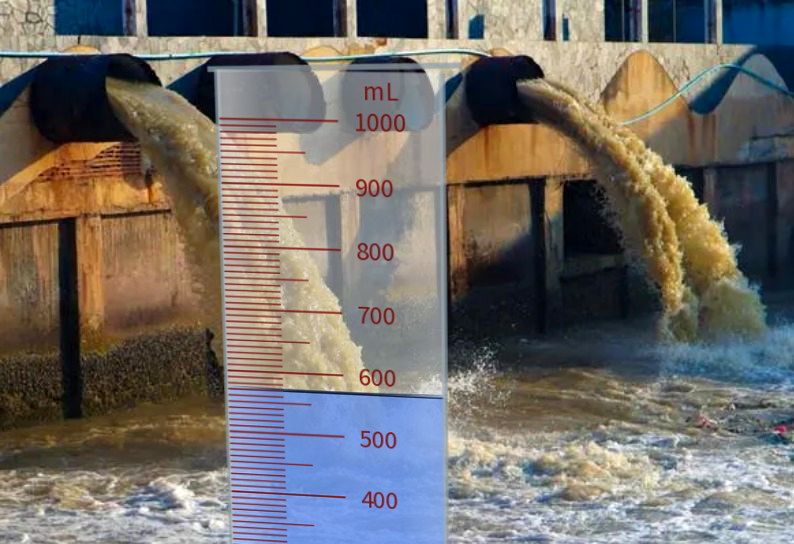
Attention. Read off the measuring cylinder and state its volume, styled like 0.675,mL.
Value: 570,mL
